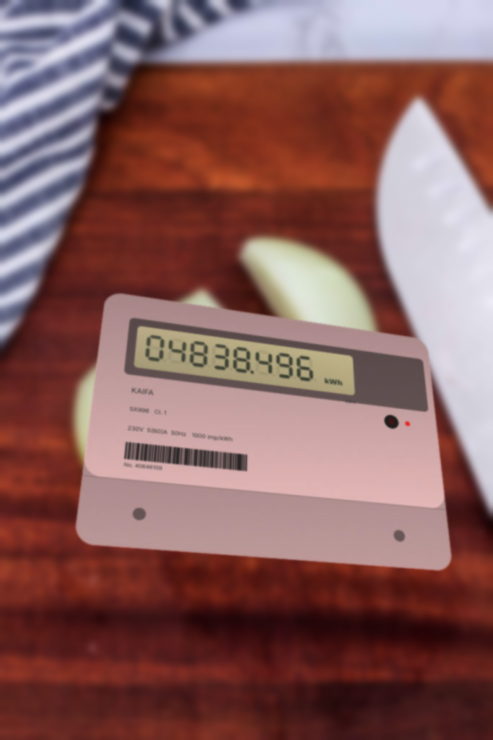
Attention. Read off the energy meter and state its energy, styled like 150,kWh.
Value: 4838.496,kWh
